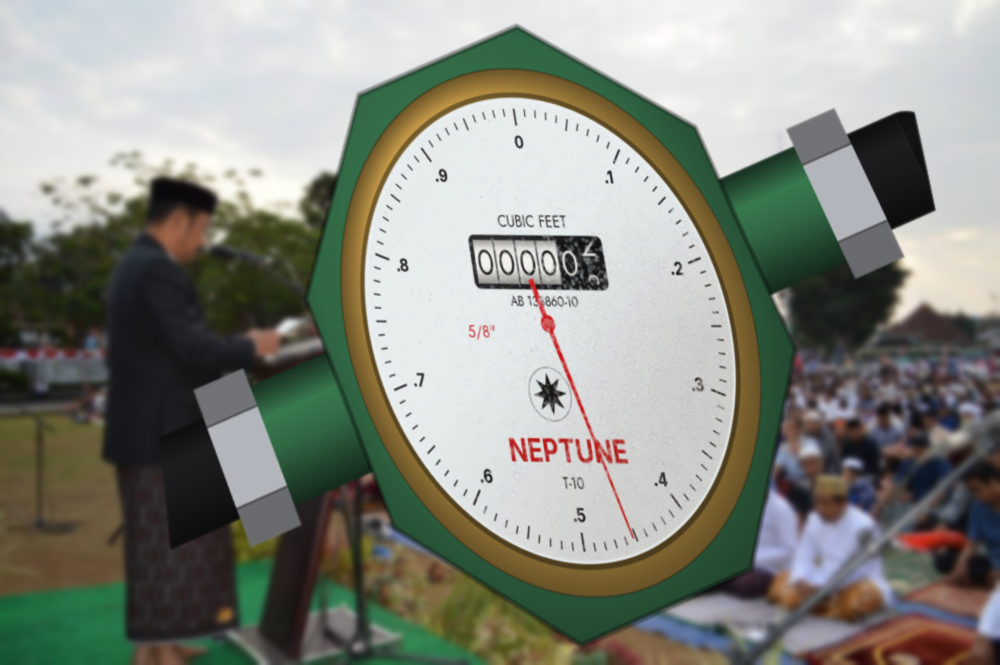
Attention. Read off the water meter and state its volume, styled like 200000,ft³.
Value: 2.45,ft³
